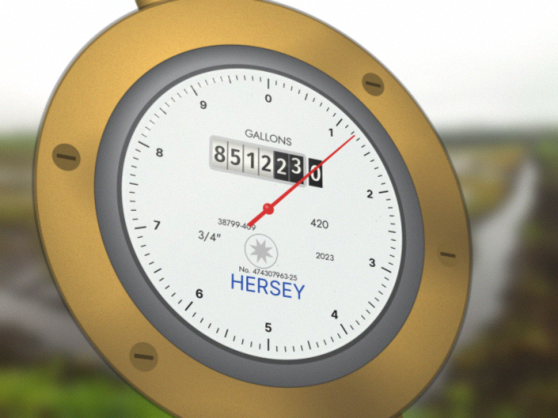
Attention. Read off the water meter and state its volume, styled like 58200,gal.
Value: 8512231.2,gal
